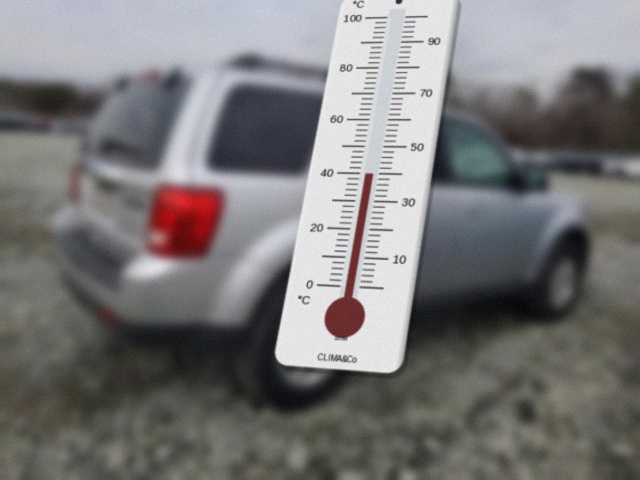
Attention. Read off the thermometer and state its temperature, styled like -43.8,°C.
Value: 40,°C
